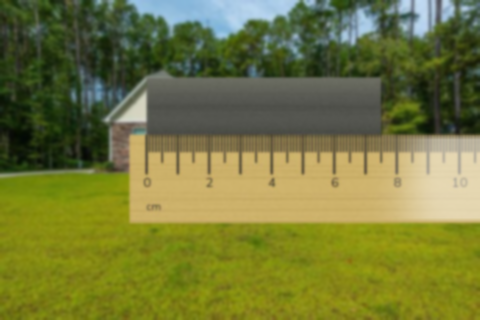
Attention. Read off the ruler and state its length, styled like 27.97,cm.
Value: 7.5,cm
